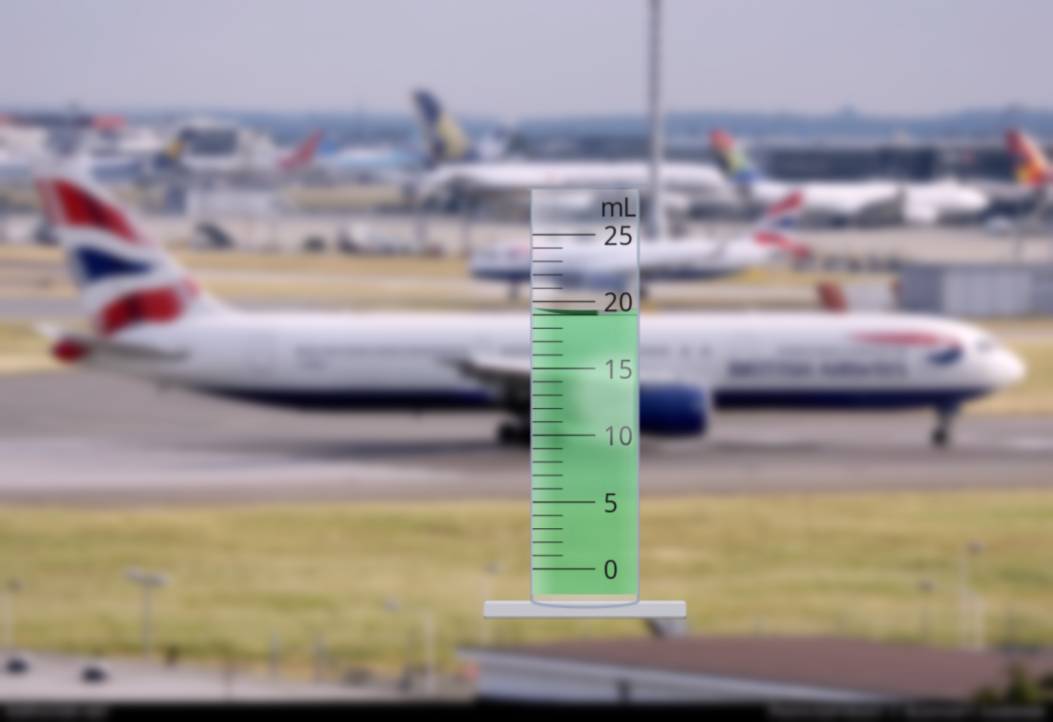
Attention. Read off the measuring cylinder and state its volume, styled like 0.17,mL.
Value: 19,mL
